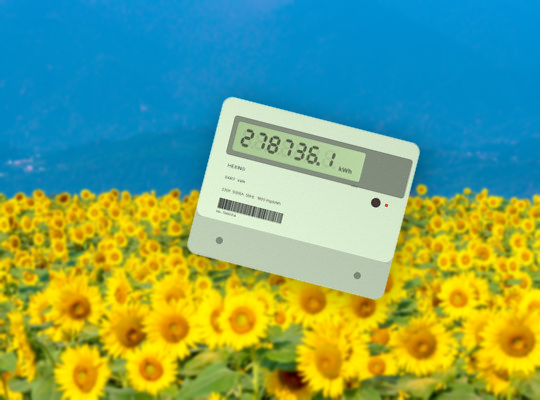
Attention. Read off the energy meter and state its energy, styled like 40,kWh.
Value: 278736.1,kWh
